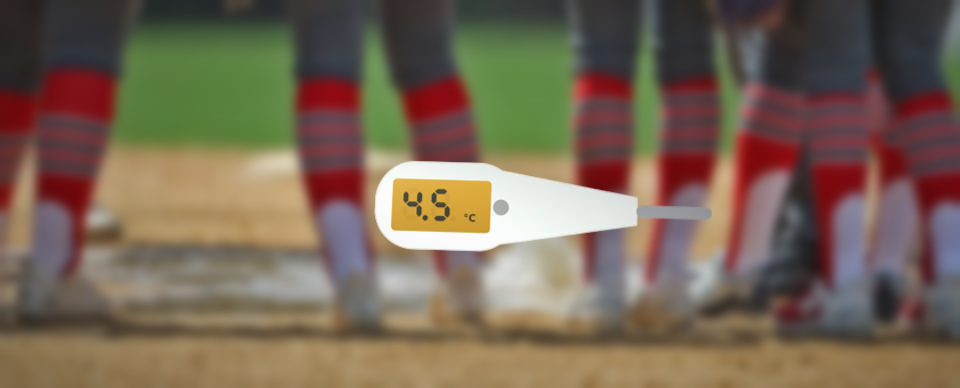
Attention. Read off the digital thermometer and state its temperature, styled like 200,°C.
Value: 4.5,°C
